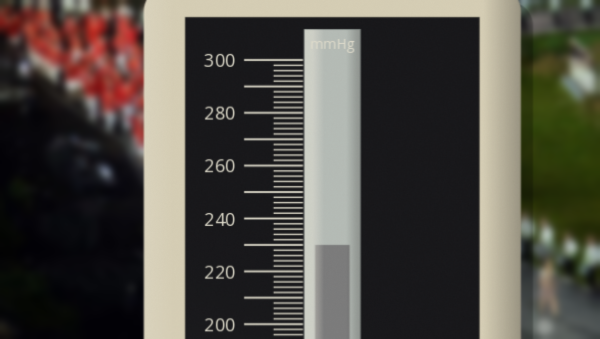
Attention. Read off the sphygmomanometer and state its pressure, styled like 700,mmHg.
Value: 230,mmHg
